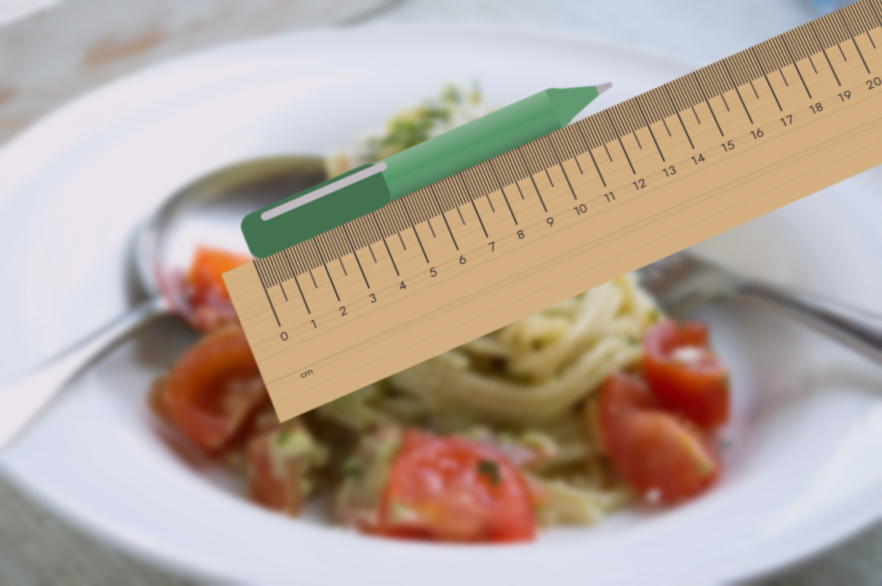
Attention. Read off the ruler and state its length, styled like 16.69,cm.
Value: 12.5,cm
